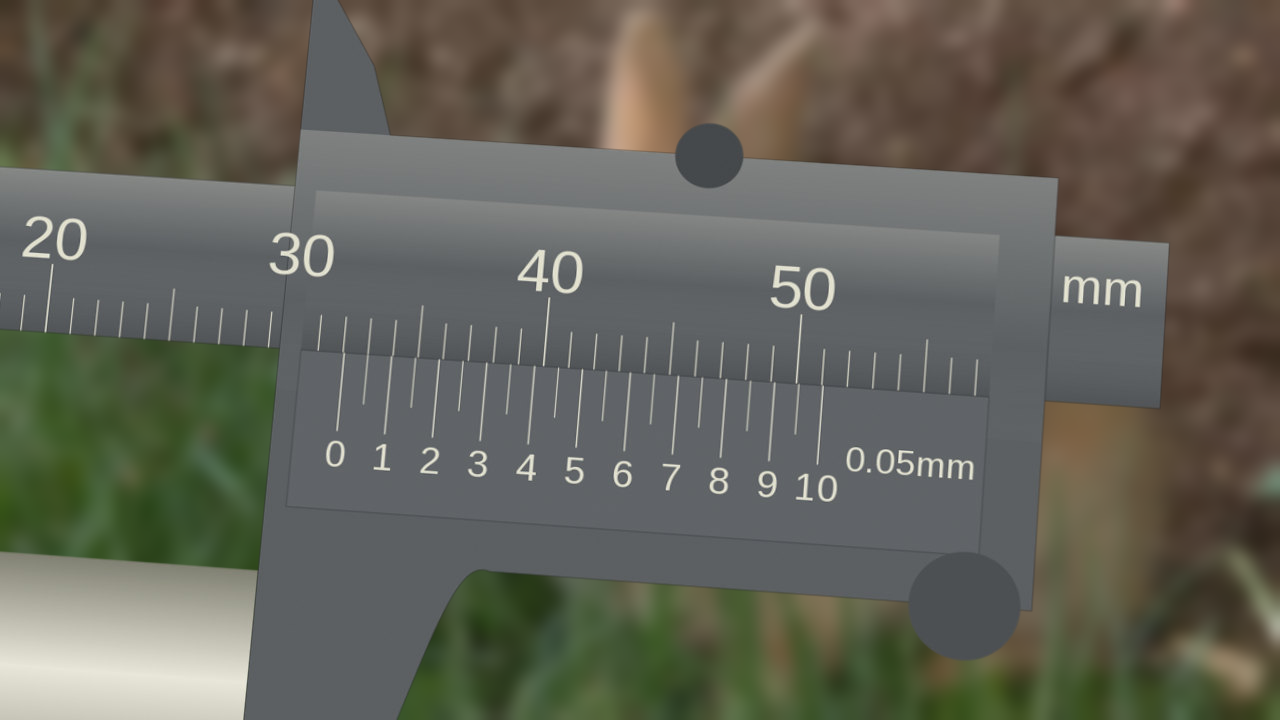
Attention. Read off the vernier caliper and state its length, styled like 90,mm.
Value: 32.05,mm
